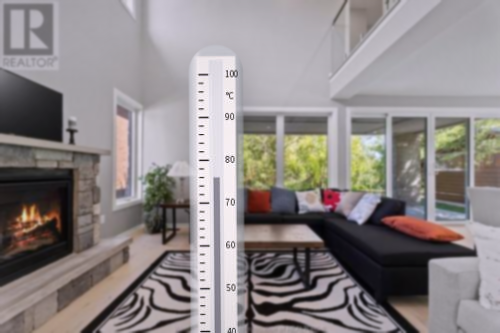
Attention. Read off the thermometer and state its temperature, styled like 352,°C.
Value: 76,°C
